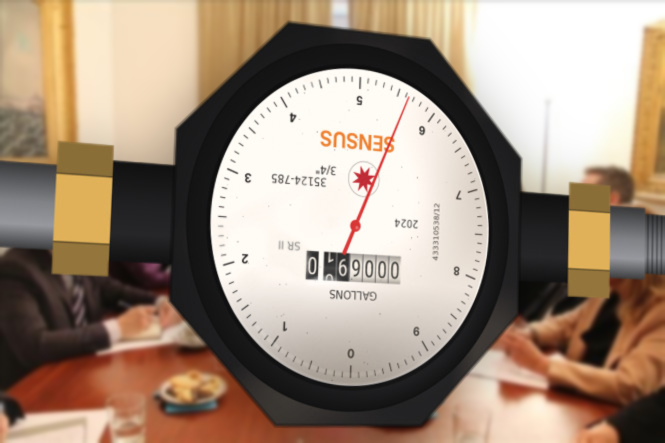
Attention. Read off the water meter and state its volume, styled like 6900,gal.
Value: 6905.6,gal
